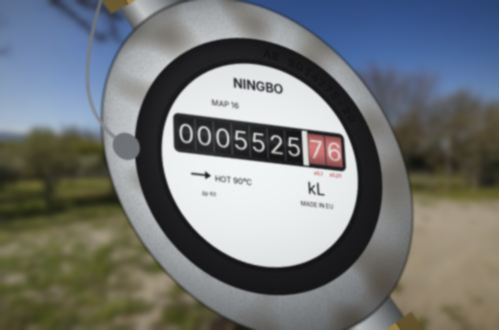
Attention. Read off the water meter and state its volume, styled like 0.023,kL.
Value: 5525.76,kL
